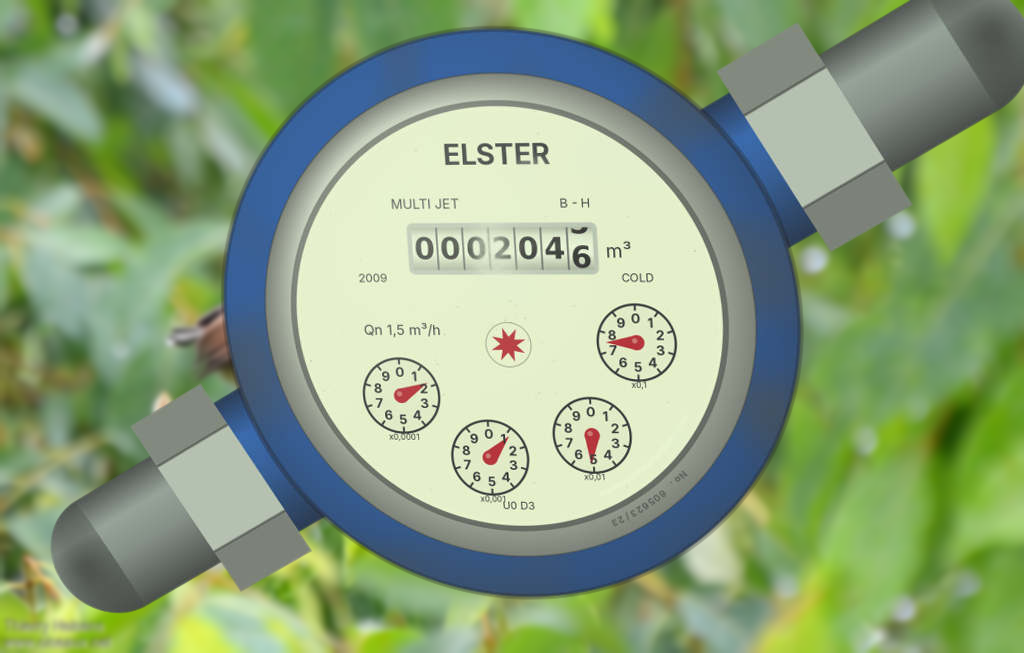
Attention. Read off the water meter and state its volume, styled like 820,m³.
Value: 2045.7511,m³
